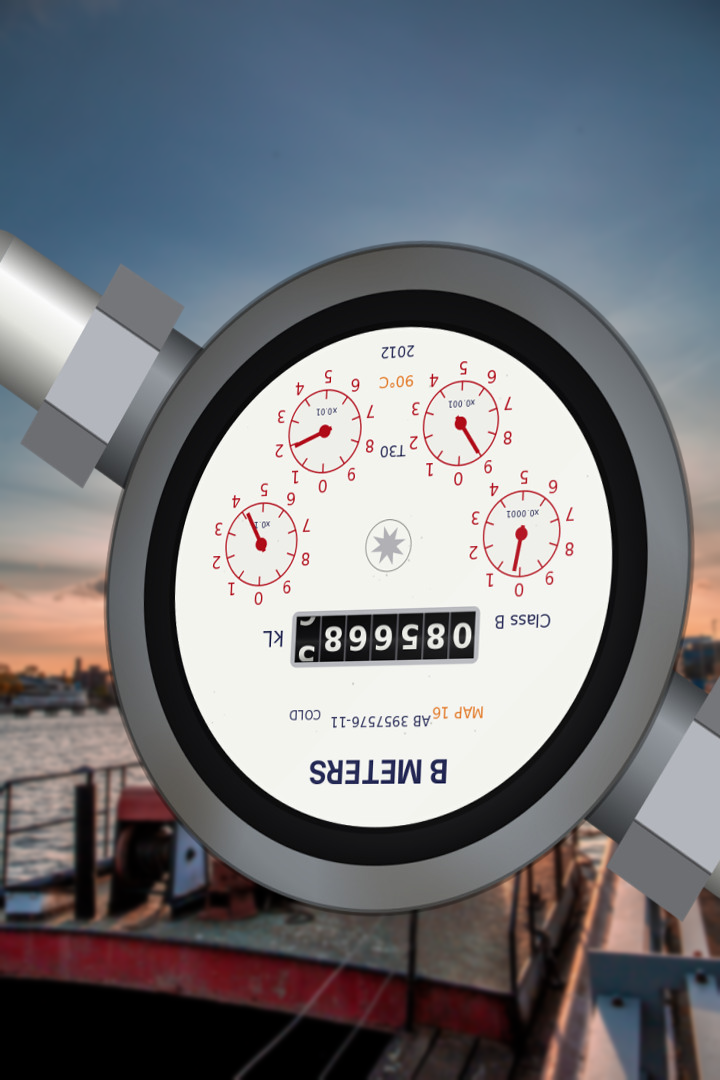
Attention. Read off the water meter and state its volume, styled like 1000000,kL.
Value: 856685.4190,kL
